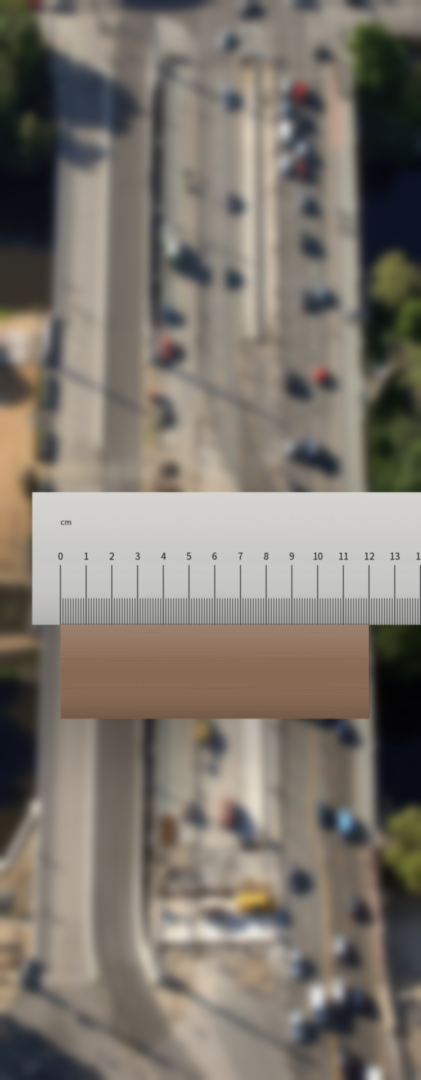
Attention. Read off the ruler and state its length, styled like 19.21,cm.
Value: 12,cm
